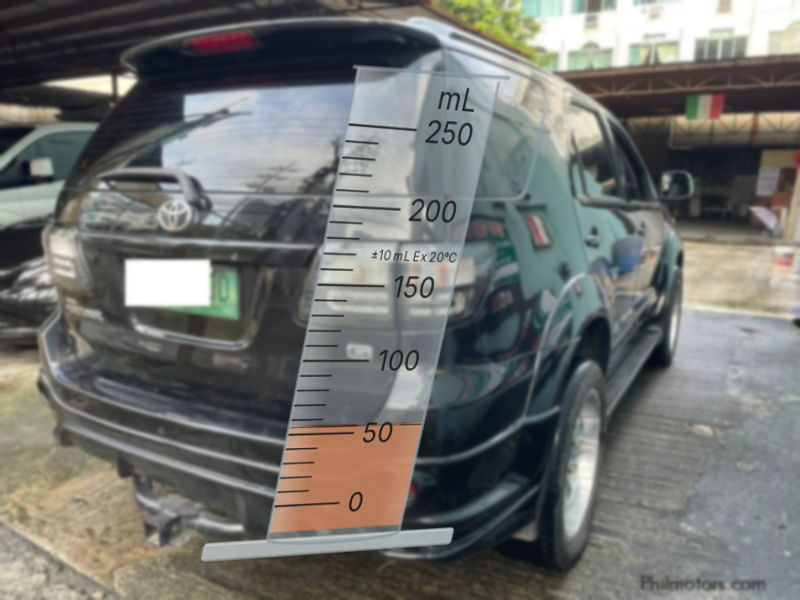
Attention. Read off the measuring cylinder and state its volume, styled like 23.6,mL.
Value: 55,mL
